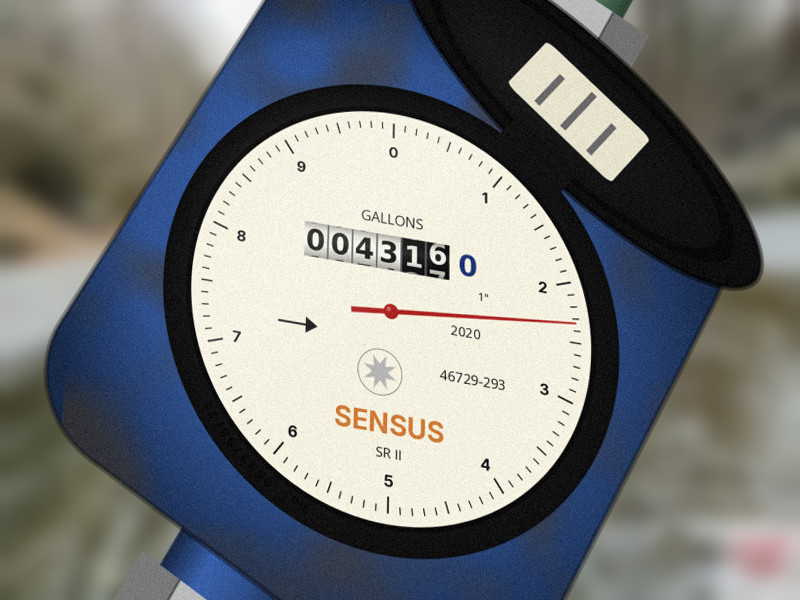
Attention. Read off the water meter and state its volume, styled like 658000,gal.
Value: 43162.3,gal
